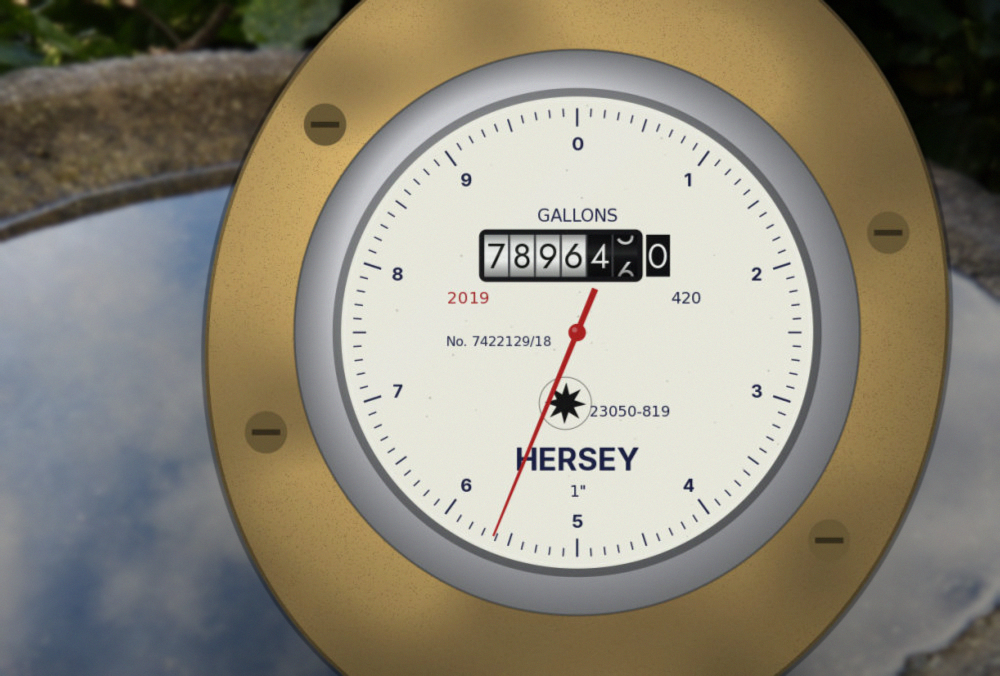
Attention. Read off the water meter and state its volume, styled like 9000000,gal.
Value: 7896455.6,gal
